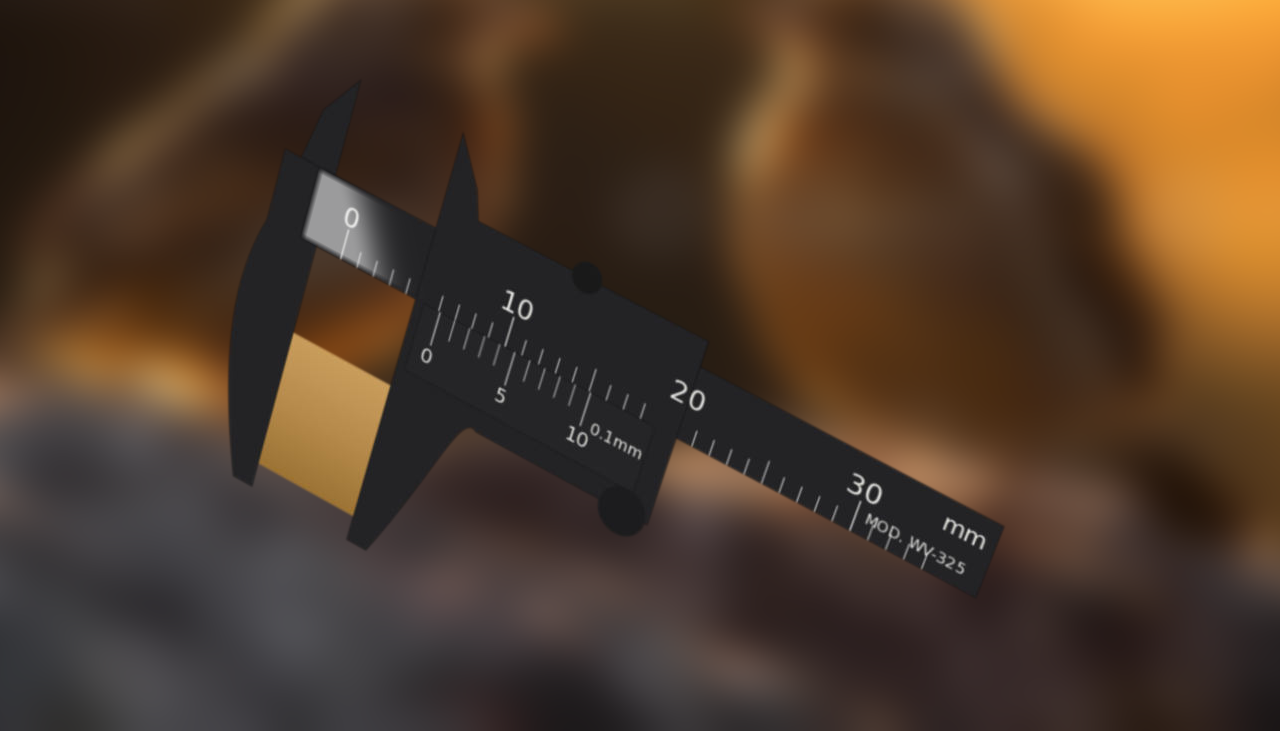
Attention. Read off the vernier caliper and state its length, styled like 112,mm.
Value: 6.1,mm
